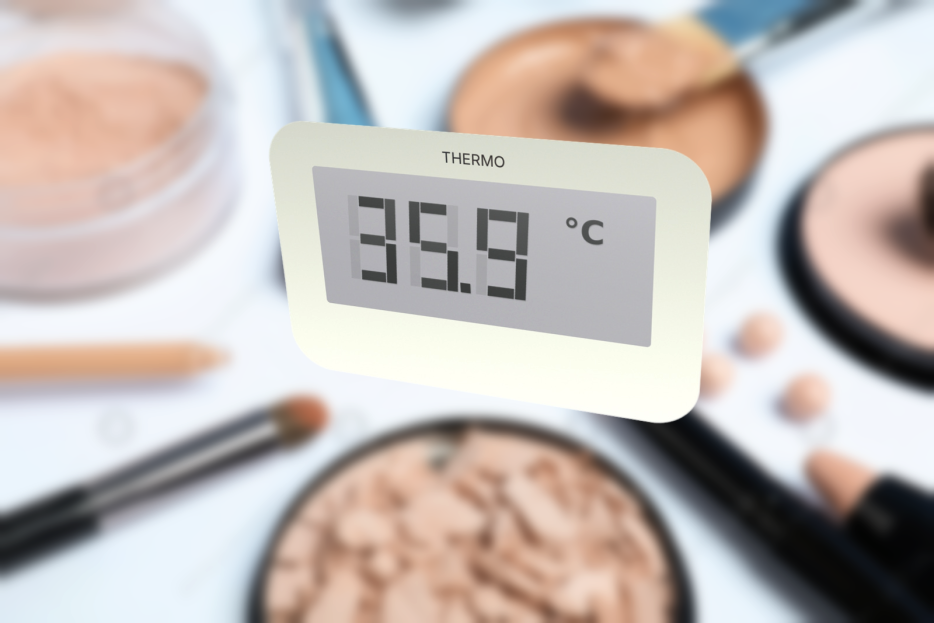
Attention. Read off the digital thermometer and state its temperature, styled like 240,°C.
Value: 35.9,°C
